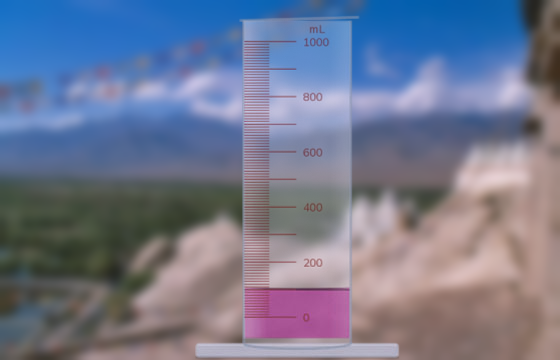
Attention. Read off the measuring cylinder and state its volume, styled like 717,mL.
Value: 100,mL
